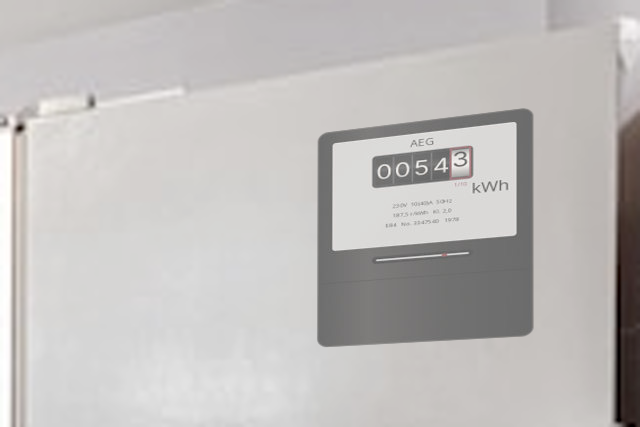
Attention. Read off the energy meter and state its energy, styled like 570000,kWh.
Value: 54.3,kWh
